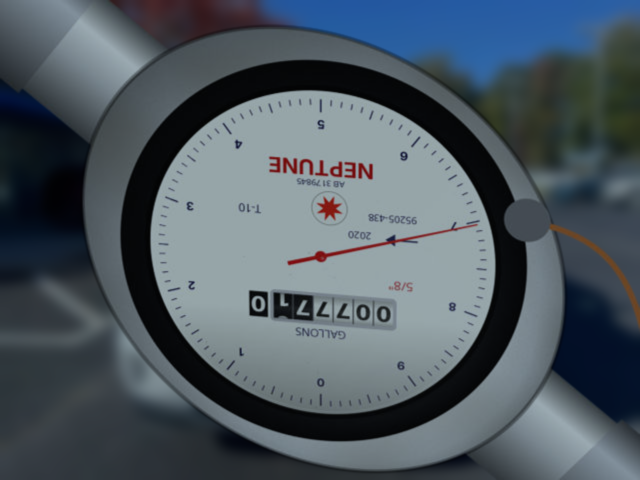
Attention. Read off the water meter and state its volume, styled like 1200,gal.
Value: 77707.0,gal
